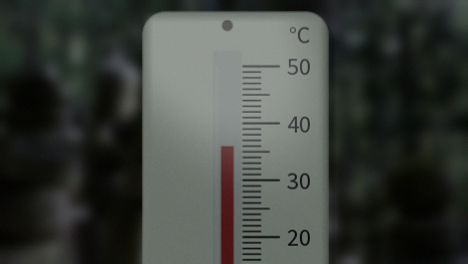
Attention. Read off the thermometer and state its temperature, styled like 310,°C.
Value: 36,°C
